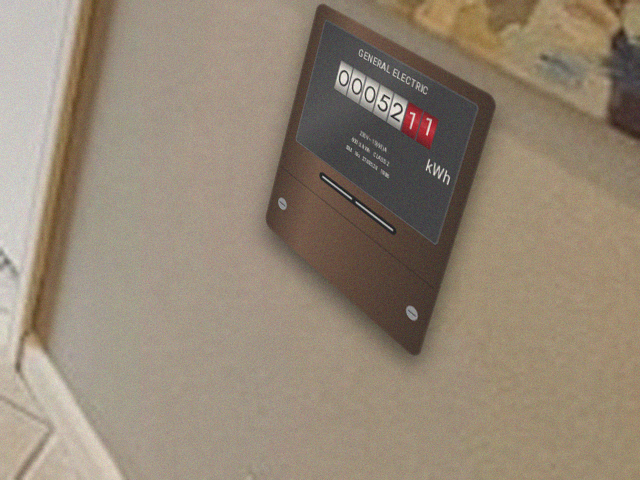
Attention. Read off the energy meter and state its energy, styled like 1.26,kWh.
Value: 52.11,kWh
